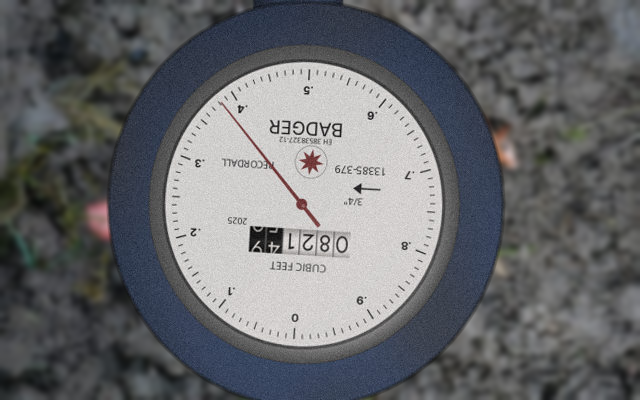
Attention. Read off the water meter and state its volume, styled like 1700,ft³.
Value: 82149.38,ft³
